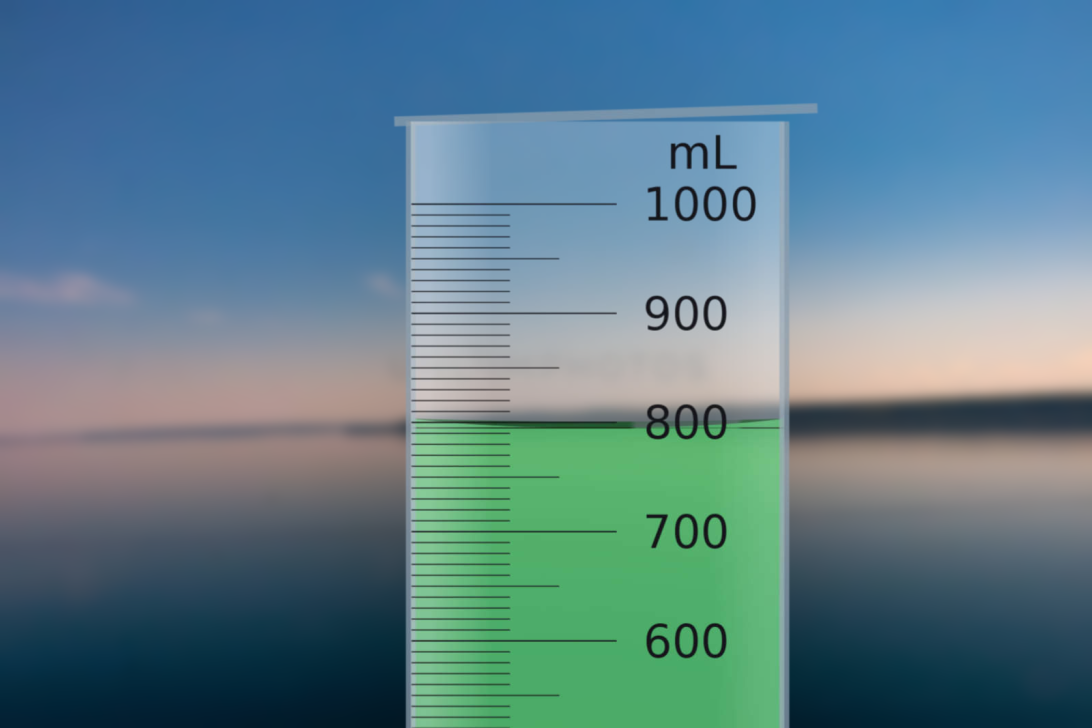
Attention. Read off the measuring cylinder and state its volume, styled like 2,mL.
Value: 795,mL
